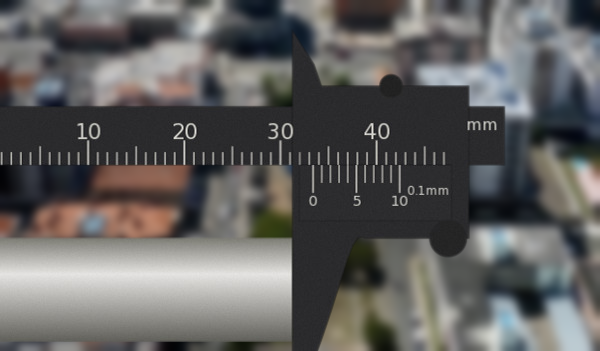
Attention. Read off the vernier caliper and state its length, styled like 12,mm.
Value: 33.4,mm
